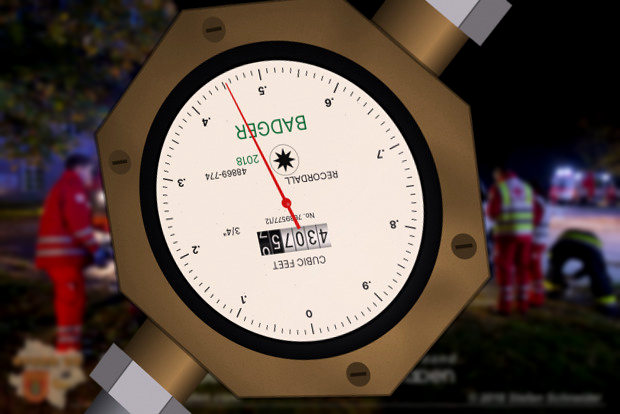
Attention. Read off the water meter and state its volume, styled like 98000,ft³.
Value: 430756.45,ft³
